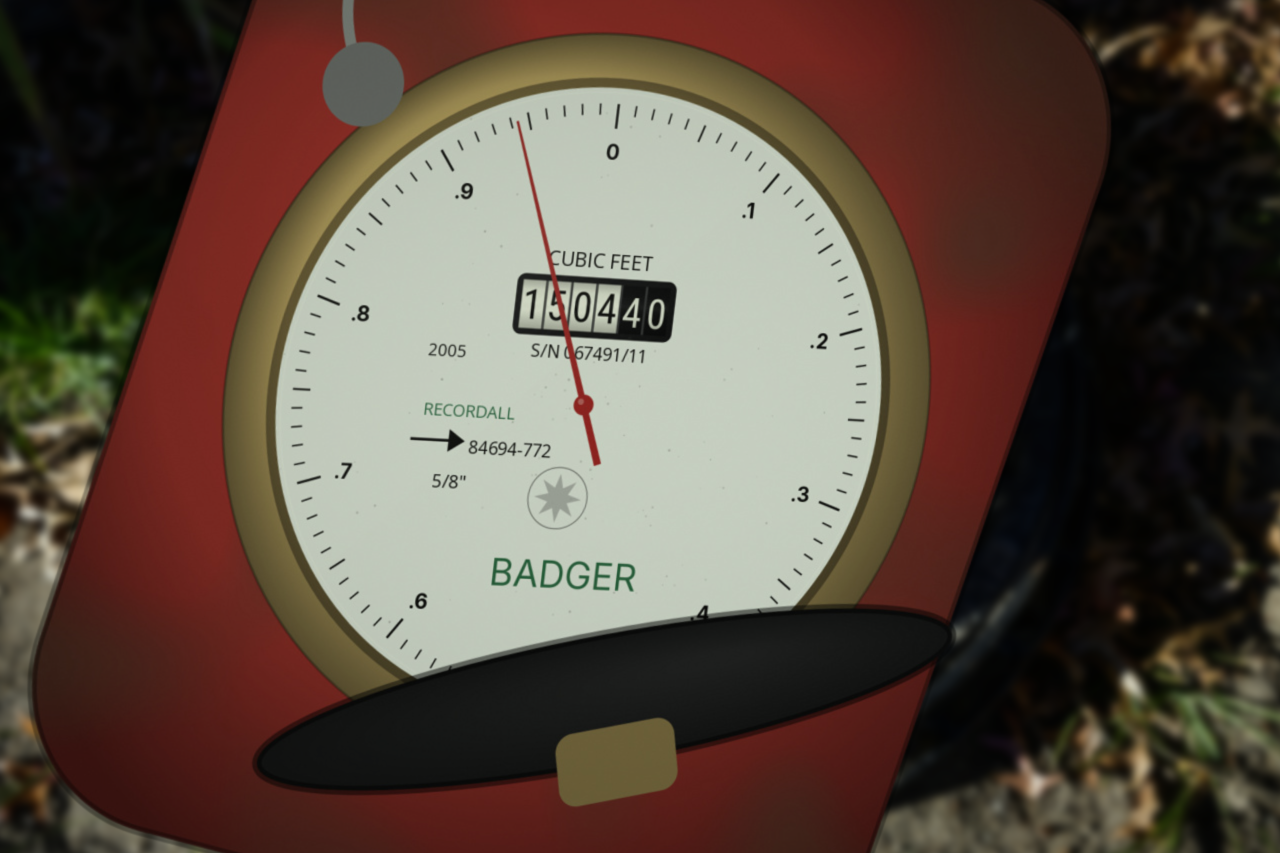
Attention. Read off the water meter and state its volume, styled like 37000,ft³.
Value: 150439.94,ft³
